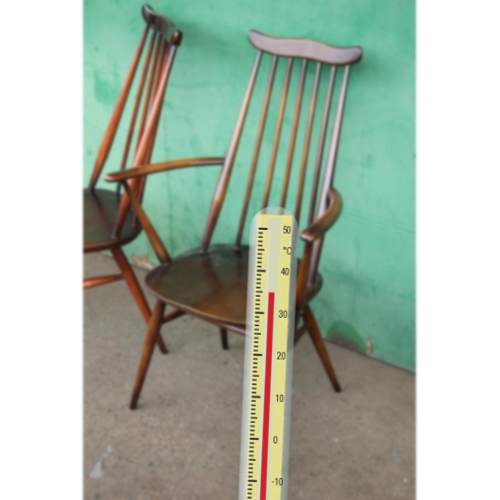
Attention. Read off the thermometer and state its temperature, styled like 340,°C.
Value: 35,°C
